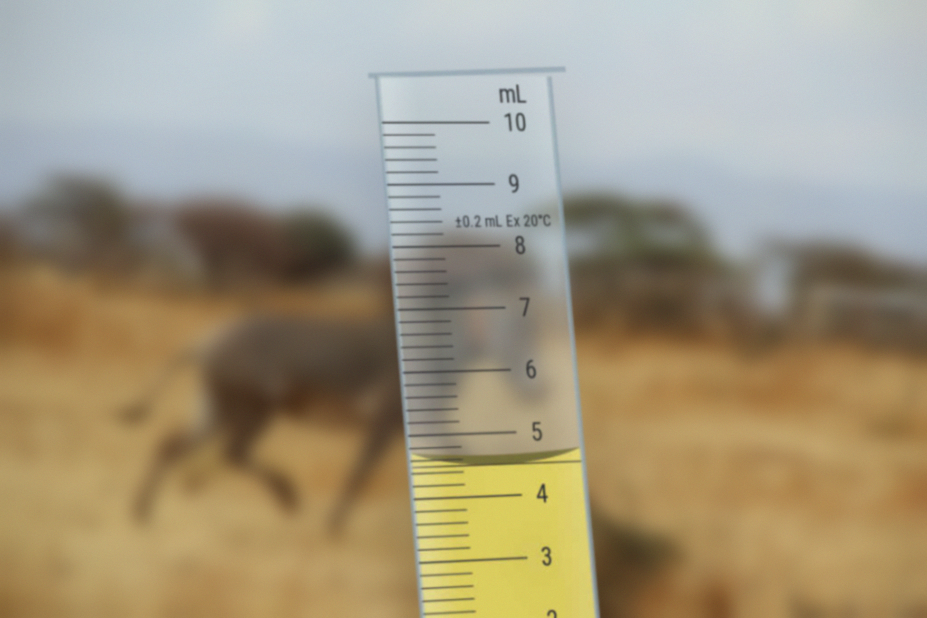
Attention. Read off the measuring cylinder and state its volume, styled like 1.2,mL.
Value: 4.5,mL
